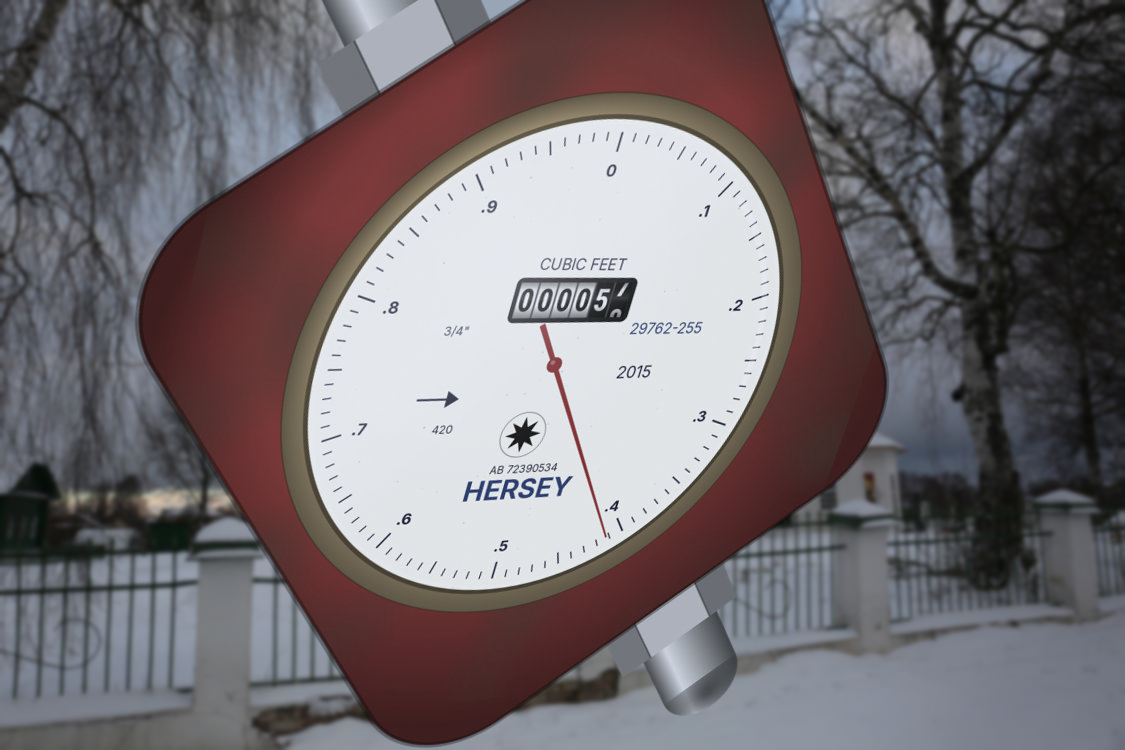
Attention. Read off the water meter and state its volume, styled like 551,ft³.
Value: 57.41,ft³
